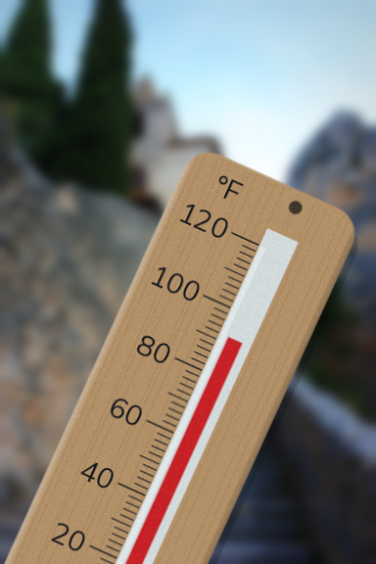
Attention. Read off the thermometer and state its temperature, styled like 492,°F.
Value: 92,°F
